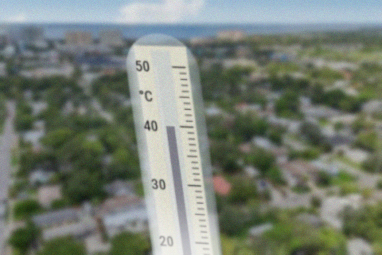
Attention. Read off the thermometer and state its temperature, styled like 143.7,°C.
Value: 40,°C
